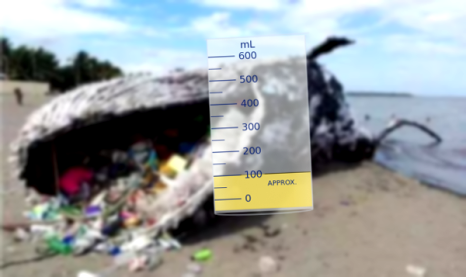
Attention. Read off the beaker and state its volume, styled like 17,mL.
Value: 100,mL
